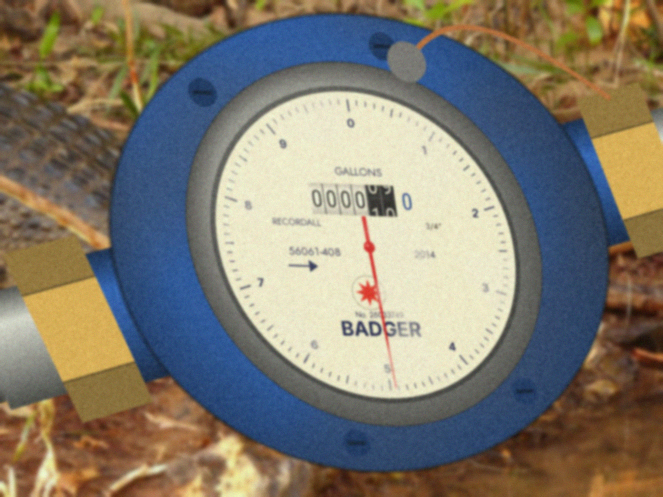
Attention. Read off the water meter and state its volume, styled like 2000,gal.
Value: 94.9,gal
